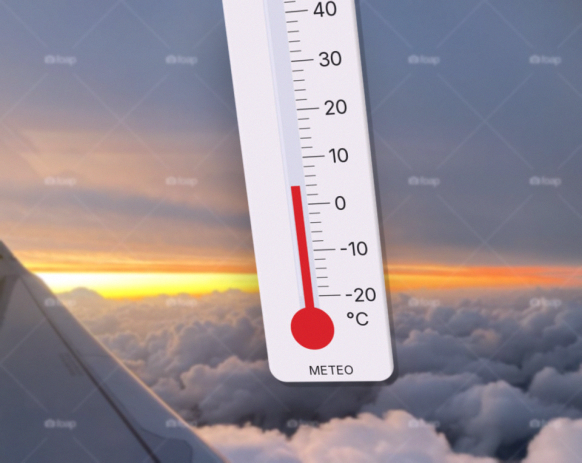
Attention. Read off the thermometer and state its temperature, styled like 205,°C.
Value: 4,°C
